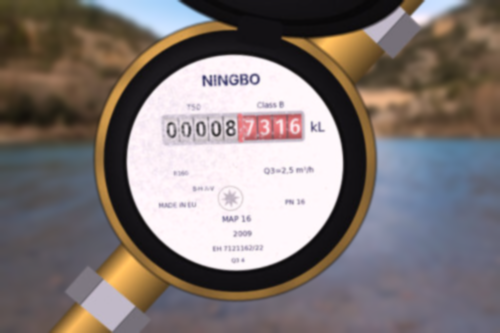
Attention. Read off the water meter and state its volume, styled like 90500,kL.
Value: 8.7316,kL
